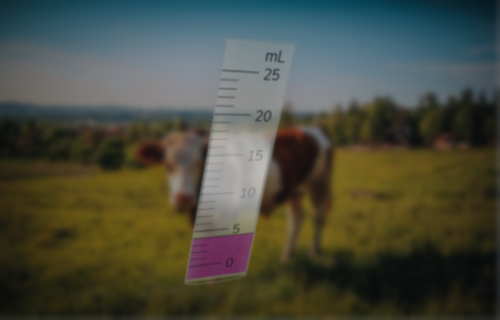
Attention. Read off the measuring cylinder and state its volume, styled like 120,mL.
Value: 4,mL
